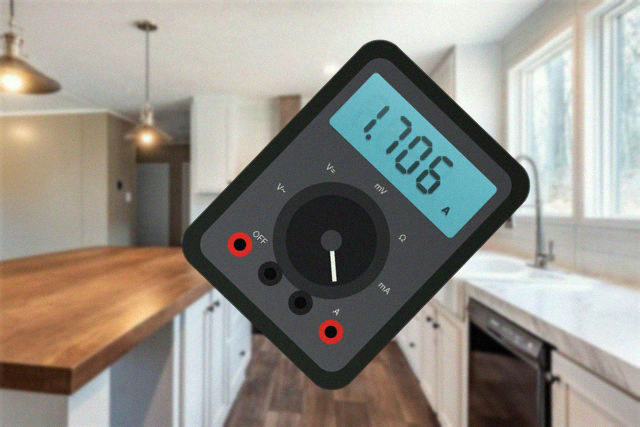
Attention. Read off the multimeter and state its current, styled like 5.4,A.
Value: 1.706,A
